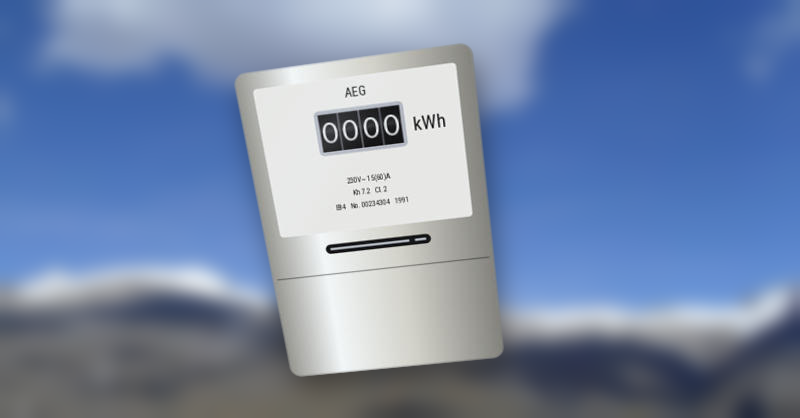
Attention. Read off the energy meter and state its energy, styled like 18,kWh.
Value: 0,kWh
